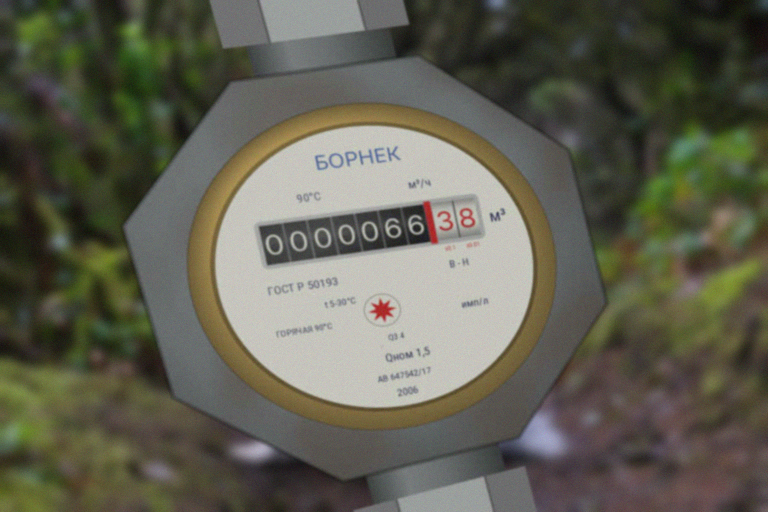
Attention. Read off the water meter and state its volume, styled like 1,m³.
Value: 66.38,m³
